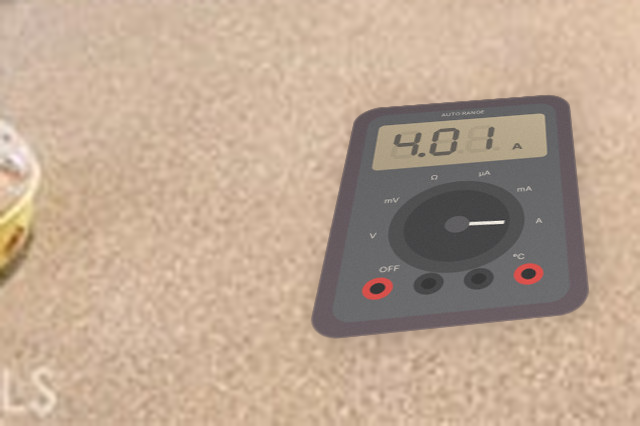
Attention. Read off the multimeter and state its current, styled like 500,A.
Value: 4.01,A
